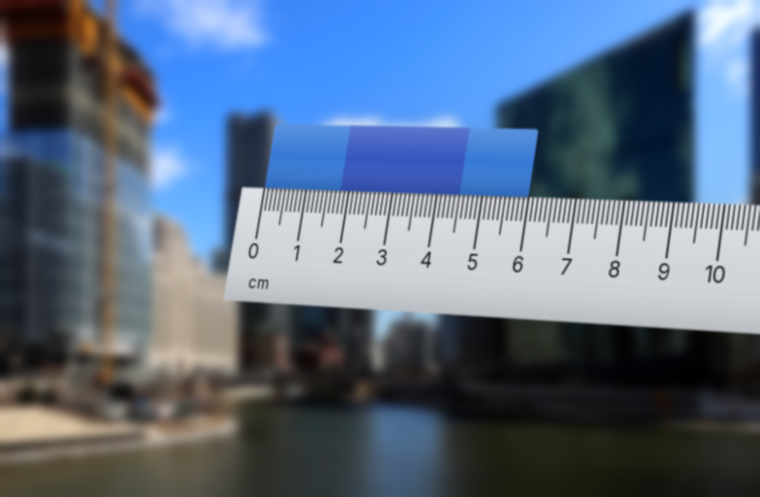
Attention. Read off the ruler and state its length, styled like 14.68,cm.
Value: 6,cm
